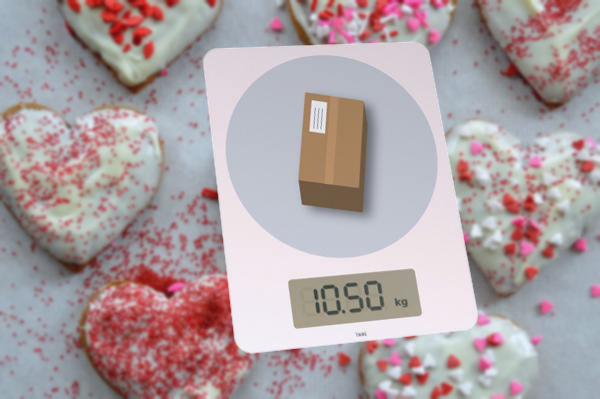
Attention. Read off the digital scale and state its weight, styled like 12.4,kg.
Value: 10.50,kg
